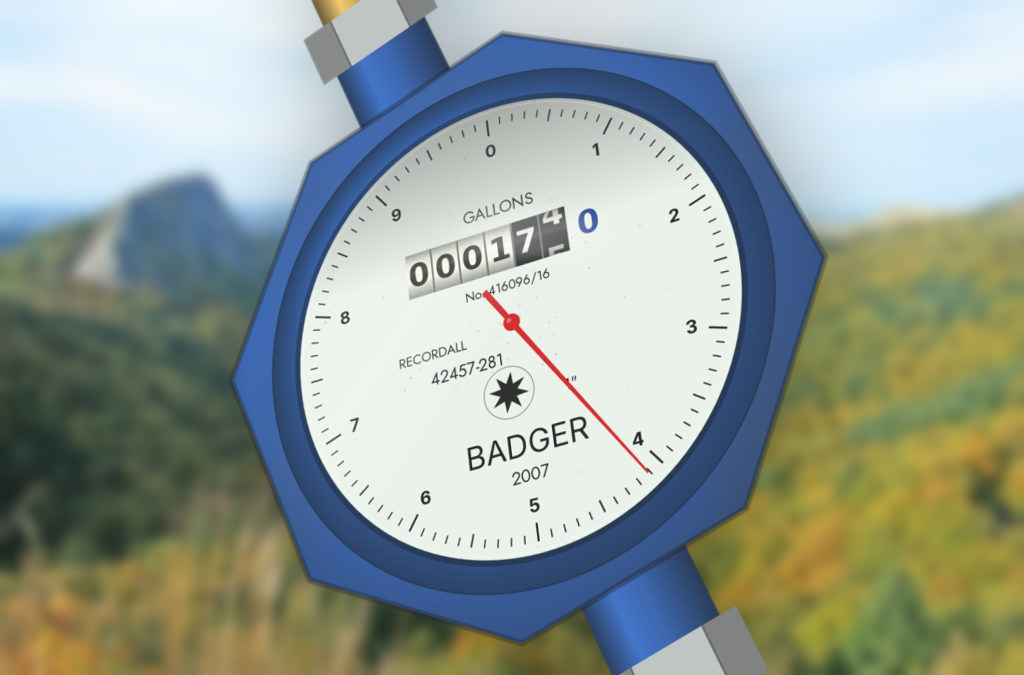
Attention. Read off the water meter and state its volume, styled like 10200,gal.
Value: 1744.1,gal
